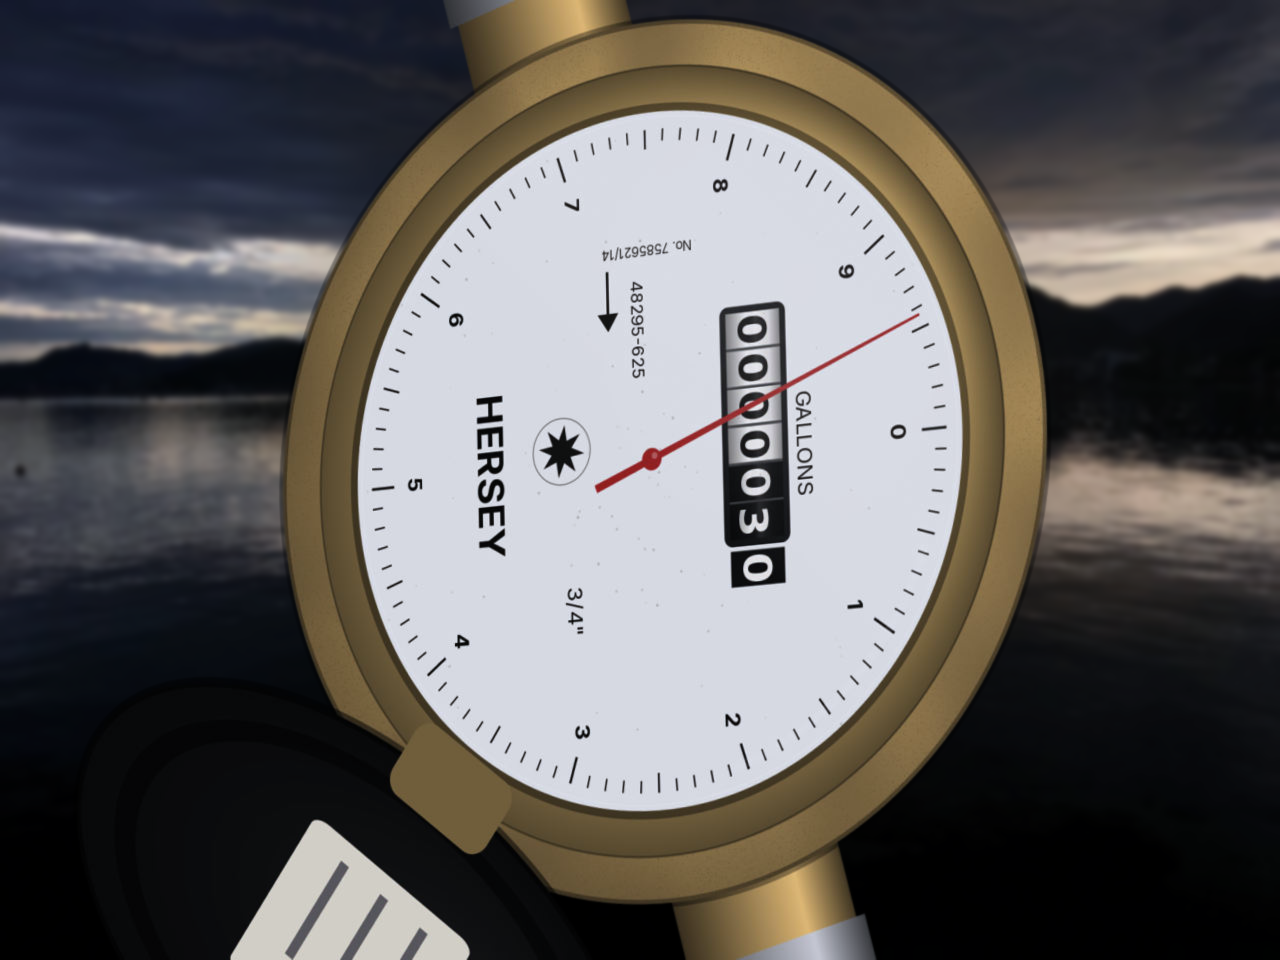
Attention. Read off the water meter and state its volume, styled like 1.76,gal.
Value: 29.4,gal
